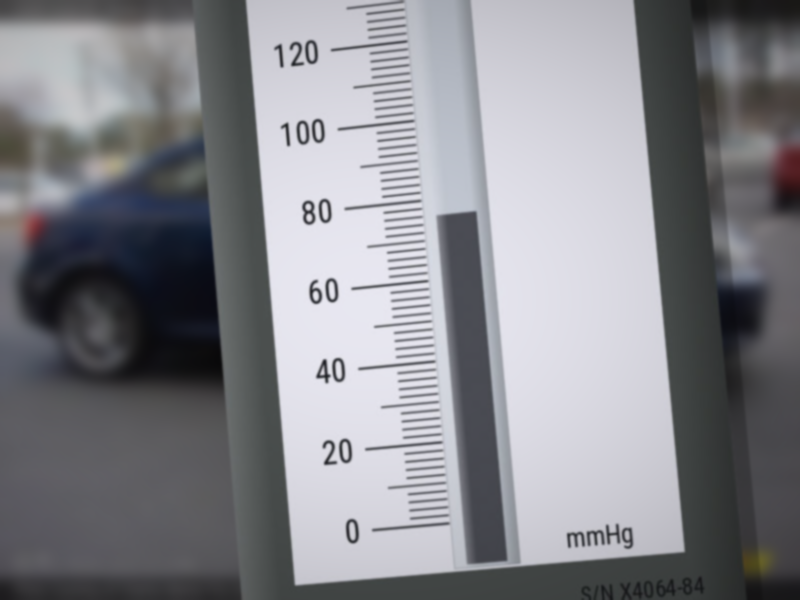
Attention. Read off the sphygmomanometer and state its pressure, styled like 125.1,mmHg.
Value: 76,mmHg
